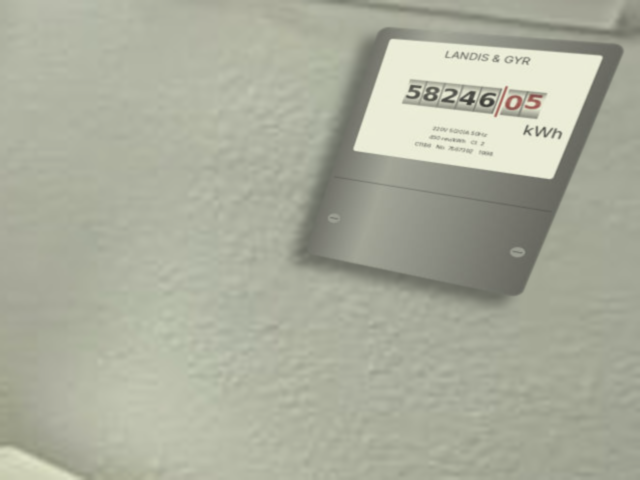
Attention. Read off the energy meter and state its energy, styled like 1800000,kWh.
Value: 58246.05,kWh
